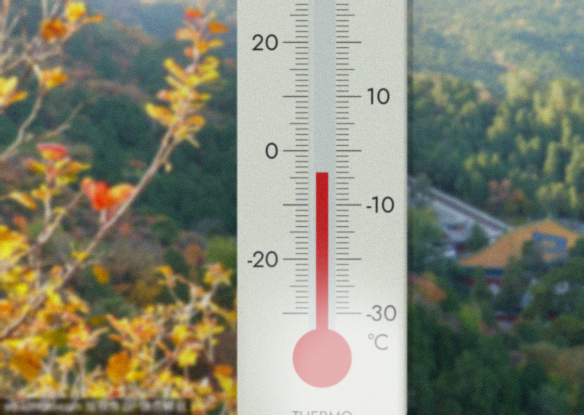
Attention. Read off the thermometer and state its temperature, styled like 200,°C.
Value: -4,°C
